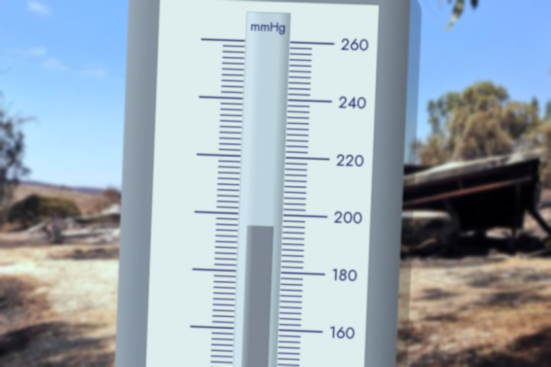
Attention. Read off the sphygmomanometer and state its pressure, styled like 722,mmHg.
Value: 196,mmHg
